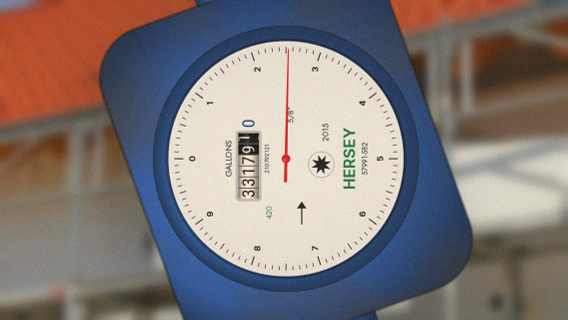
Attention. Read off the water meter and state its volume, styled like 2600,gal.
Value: 3317912.5,gal
